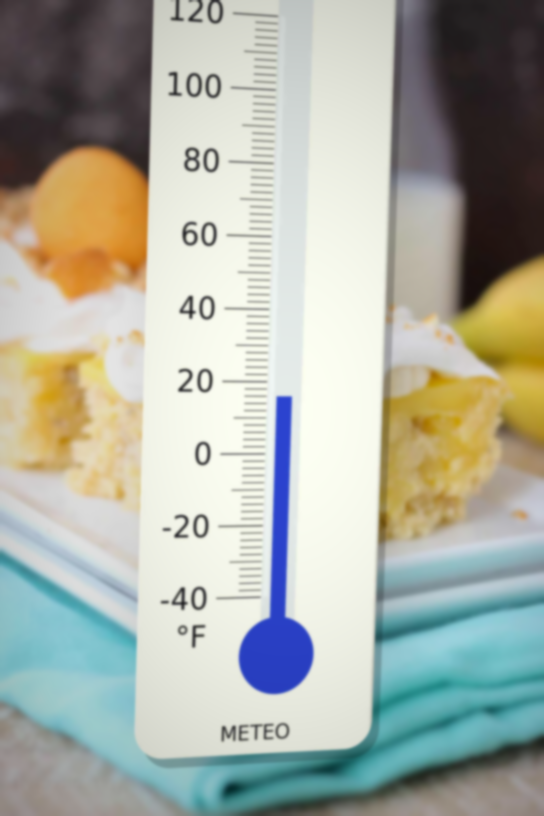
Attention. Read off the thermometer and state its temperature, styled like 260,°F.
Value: 16,°F
